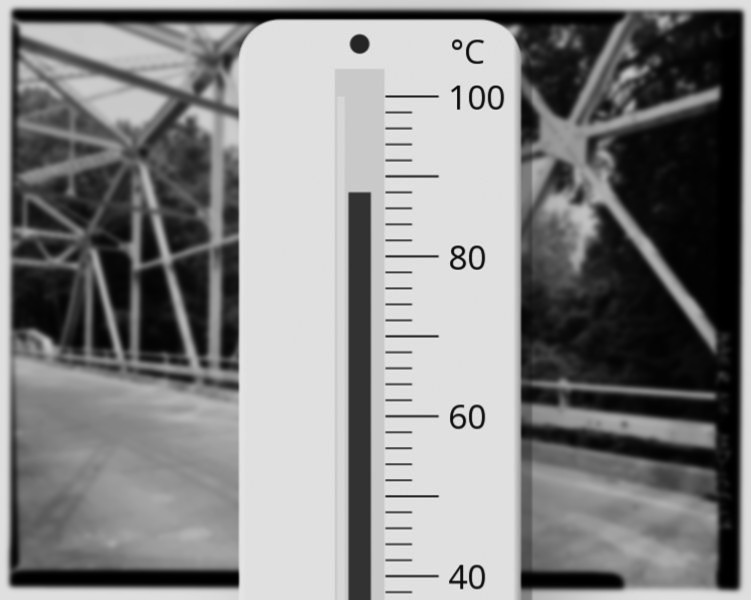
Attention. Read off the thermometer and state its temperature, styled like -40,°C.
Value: 88,°C
